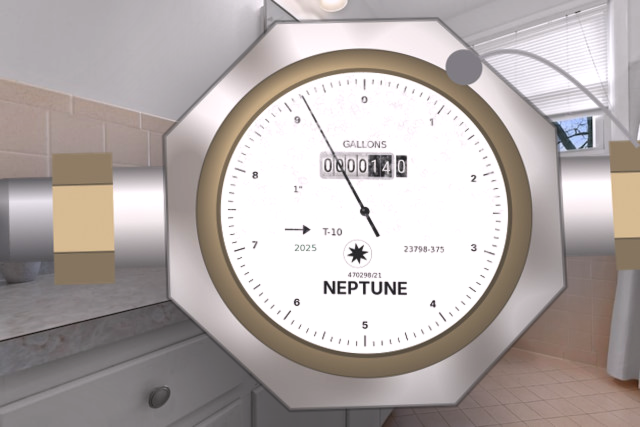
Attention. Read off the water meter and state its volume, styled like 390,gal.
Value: 139.2,gal
